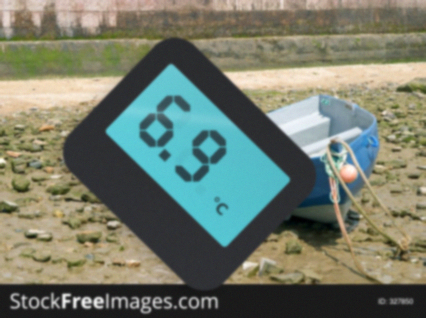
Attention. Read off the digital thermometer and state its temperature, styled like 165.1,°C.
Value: 6.9,°C
